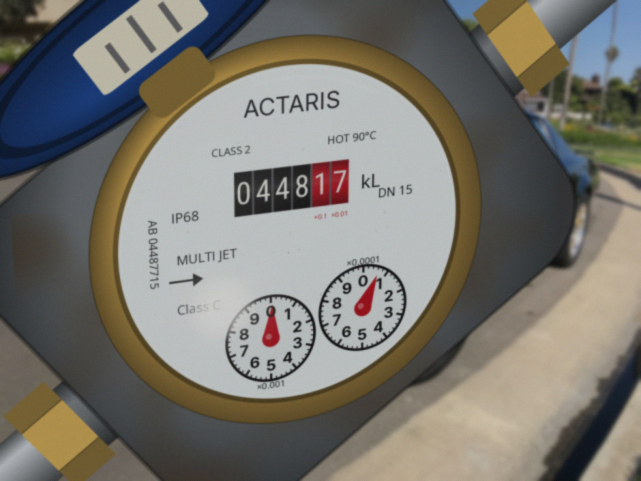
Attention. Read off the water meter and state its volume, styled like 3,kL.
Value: 448.1700,kL
